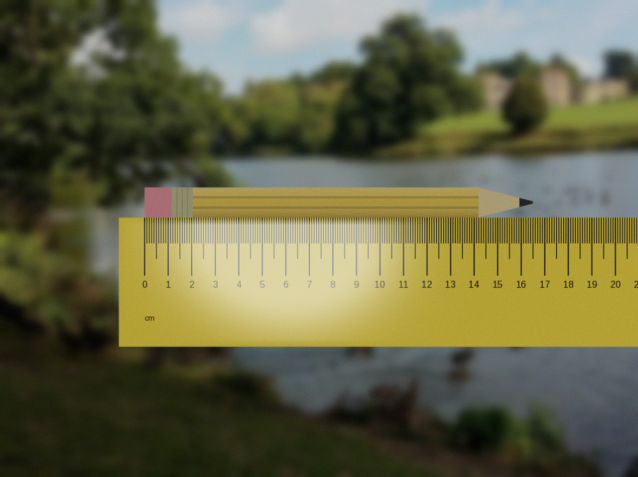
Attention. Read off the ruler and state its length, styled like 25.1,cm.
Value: 16.5,cm
